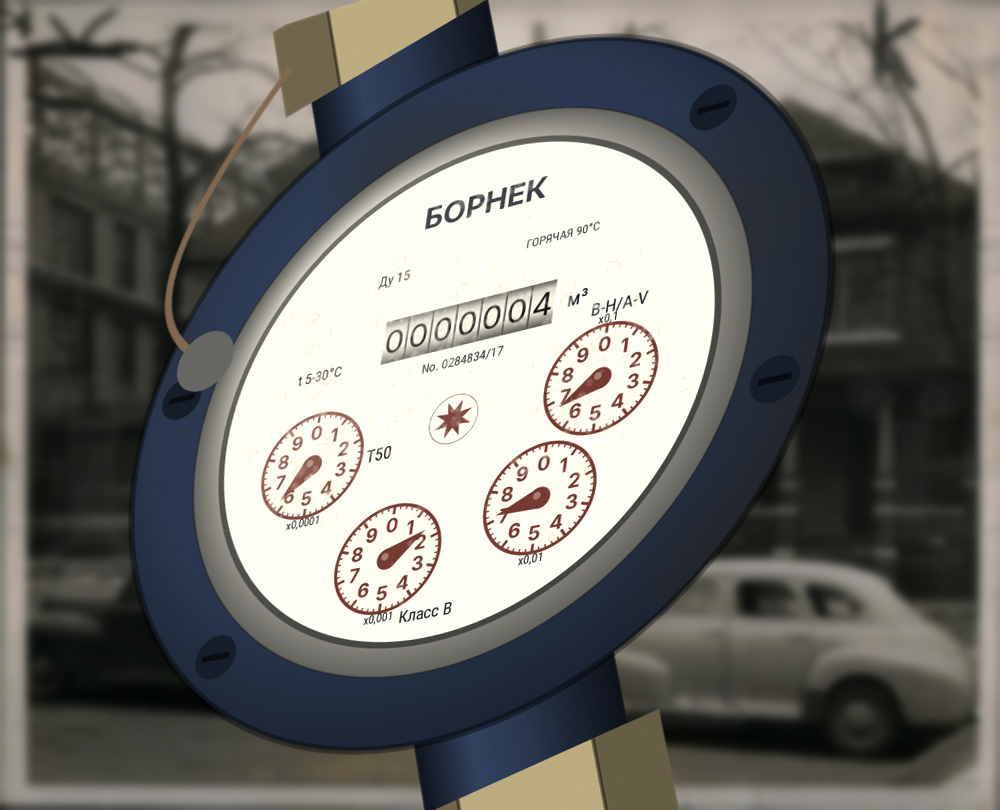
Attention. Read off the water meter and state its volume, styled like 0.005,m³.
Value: 4.6716,m³
